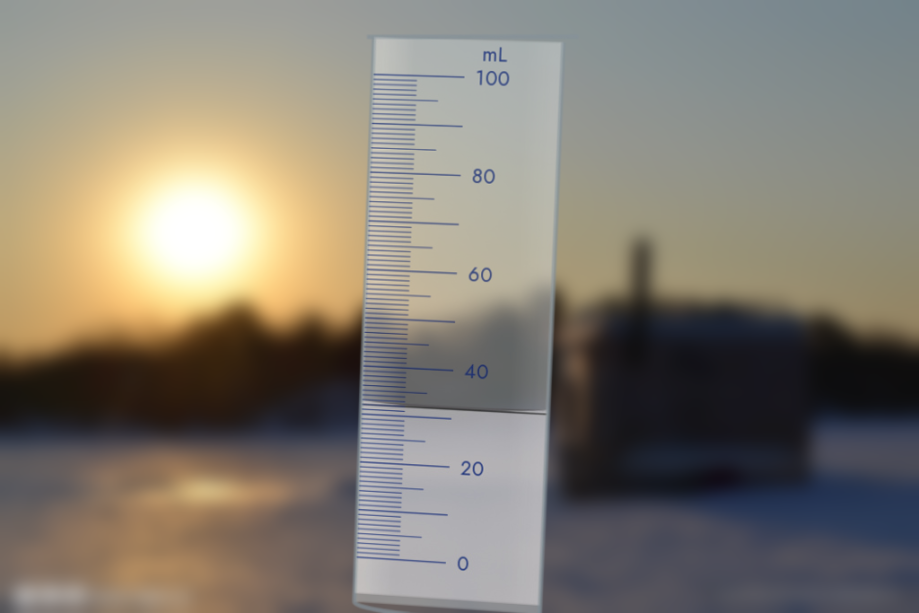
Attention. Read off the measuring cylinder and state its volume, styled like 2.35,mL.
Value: 32,mL
